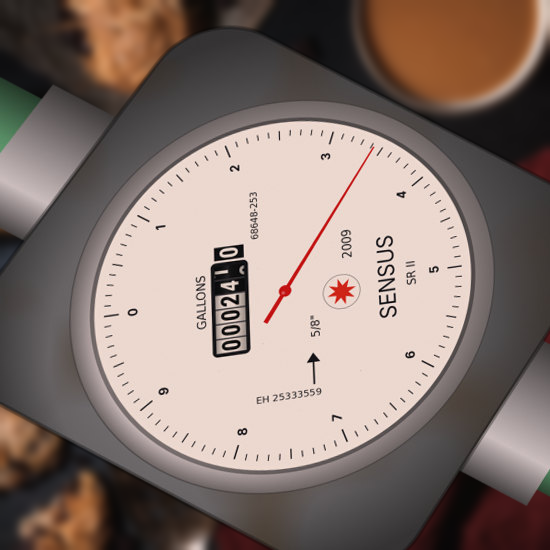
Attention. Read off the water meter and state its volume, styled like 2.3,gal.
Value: 2413.4,gal
